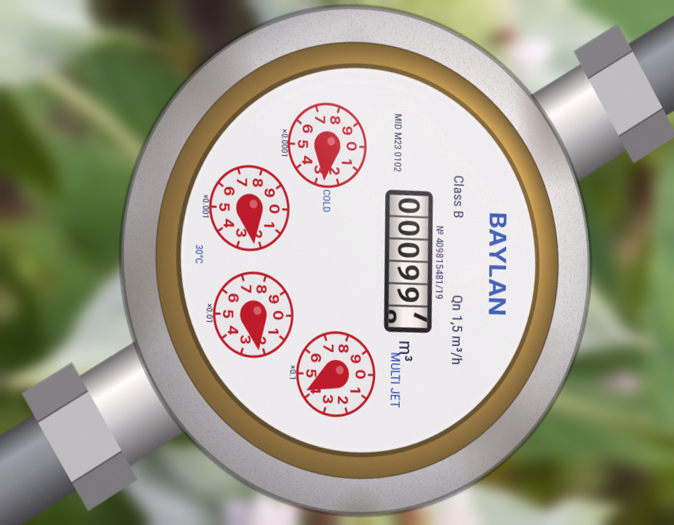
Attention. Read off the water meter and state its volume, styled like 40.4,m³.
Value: 997.4222,m³
